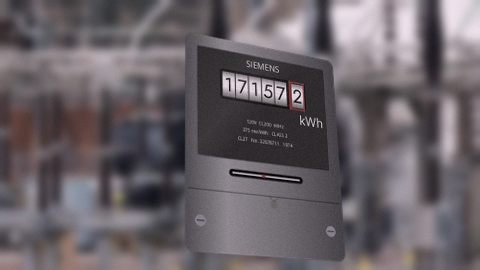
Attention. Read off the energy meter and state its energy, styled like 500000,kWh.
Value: 17157.2,kWh
